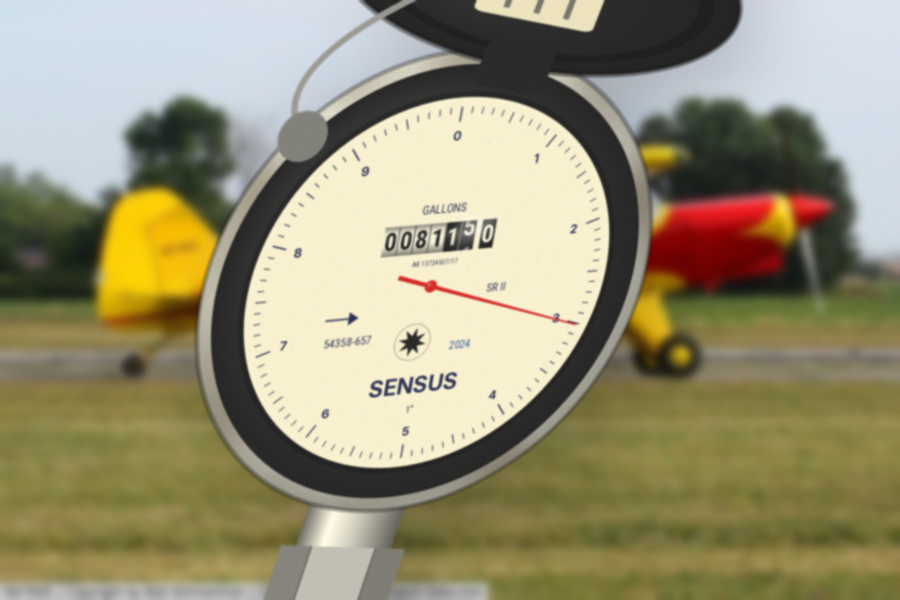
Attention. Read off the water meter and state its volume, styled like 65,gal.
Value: 81153.0,gal
